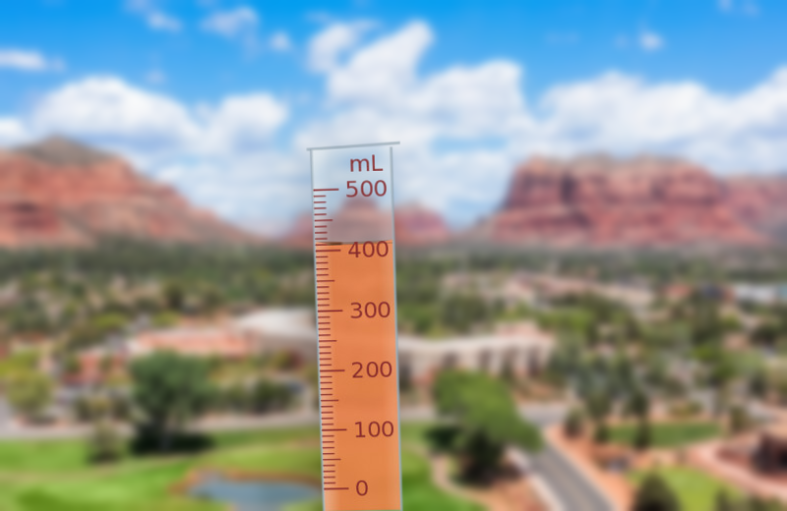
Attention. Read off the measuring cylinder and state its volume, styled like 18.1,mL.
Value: 410,mL
